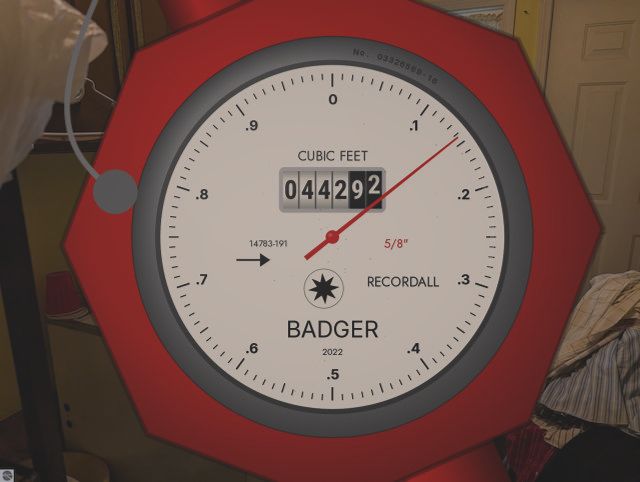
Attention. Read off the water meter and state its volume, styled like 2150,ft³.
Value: 44292.14,ft³
